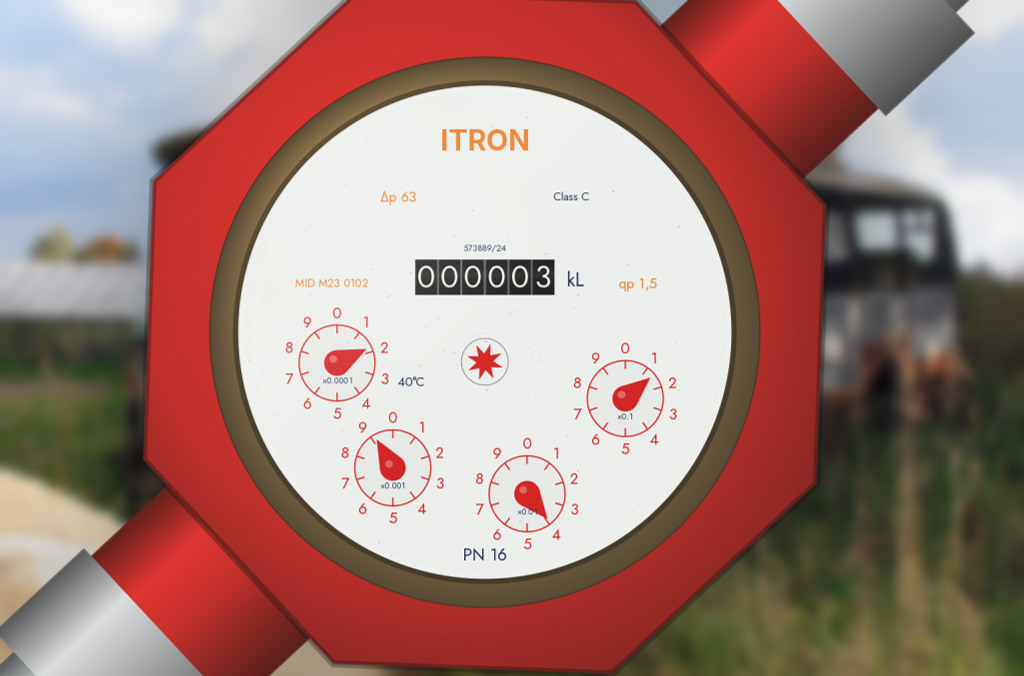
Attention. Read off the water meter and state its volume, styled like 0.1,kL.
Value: 3.1391,kL
